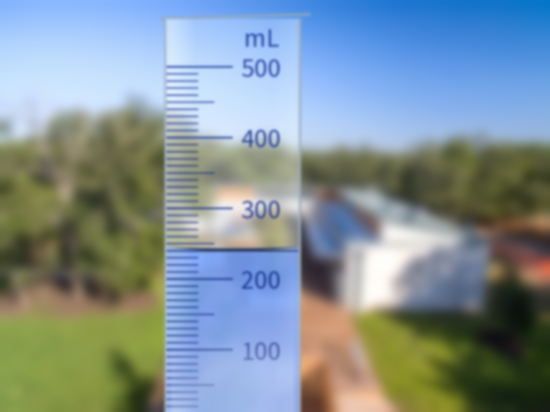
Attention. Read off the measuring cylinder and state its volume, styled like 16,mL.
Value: 240,mL
